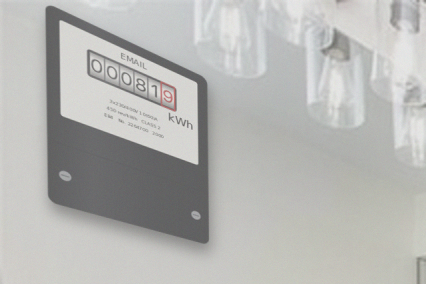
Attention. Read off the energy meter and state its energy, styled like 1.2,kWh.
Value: 81.9,kWh
